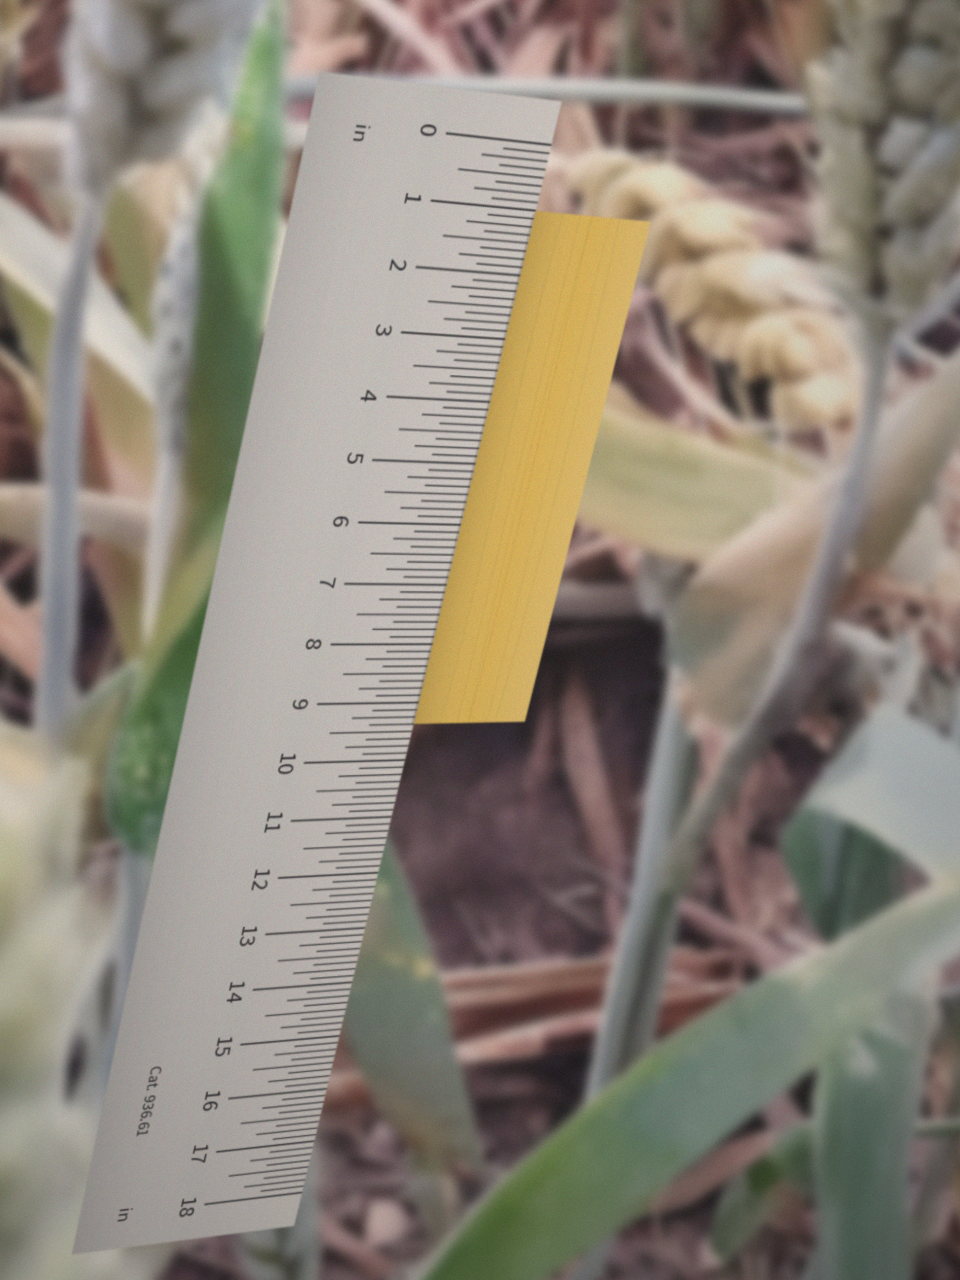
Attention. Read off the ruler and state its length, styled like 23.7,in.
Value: 8.375,in
